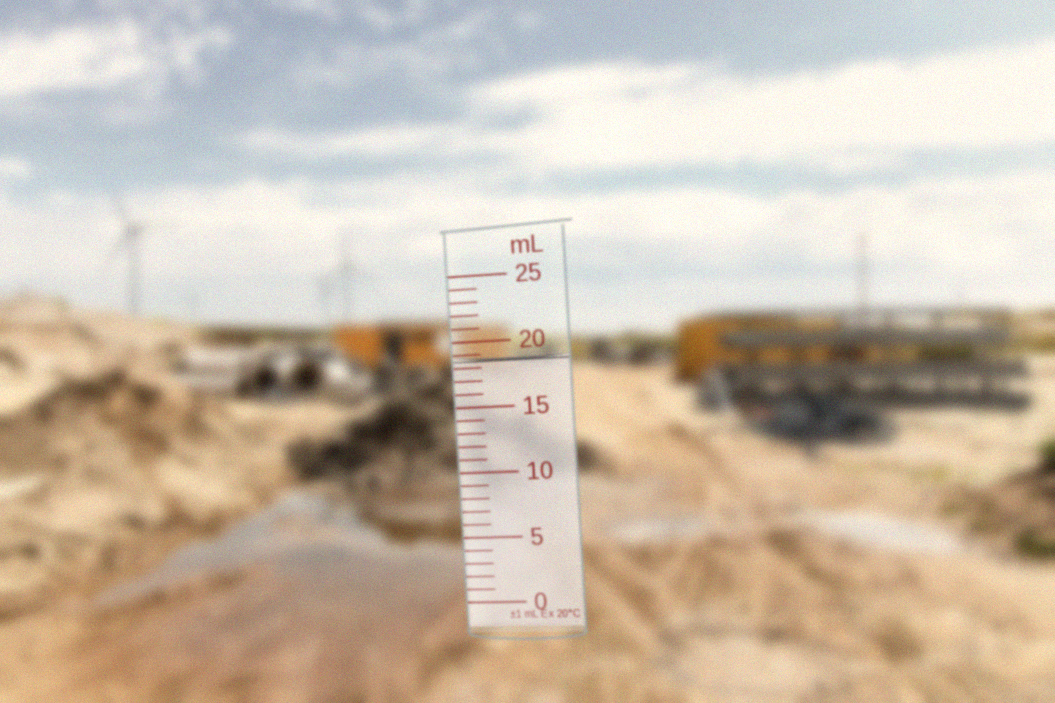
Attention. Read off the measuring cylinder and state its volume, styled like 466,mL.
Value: 18.5,mL
